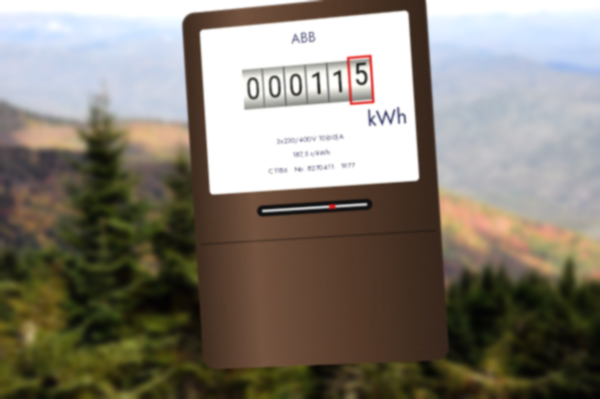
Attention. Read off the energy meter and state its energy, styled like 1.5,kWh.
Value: 11.5,kWh
